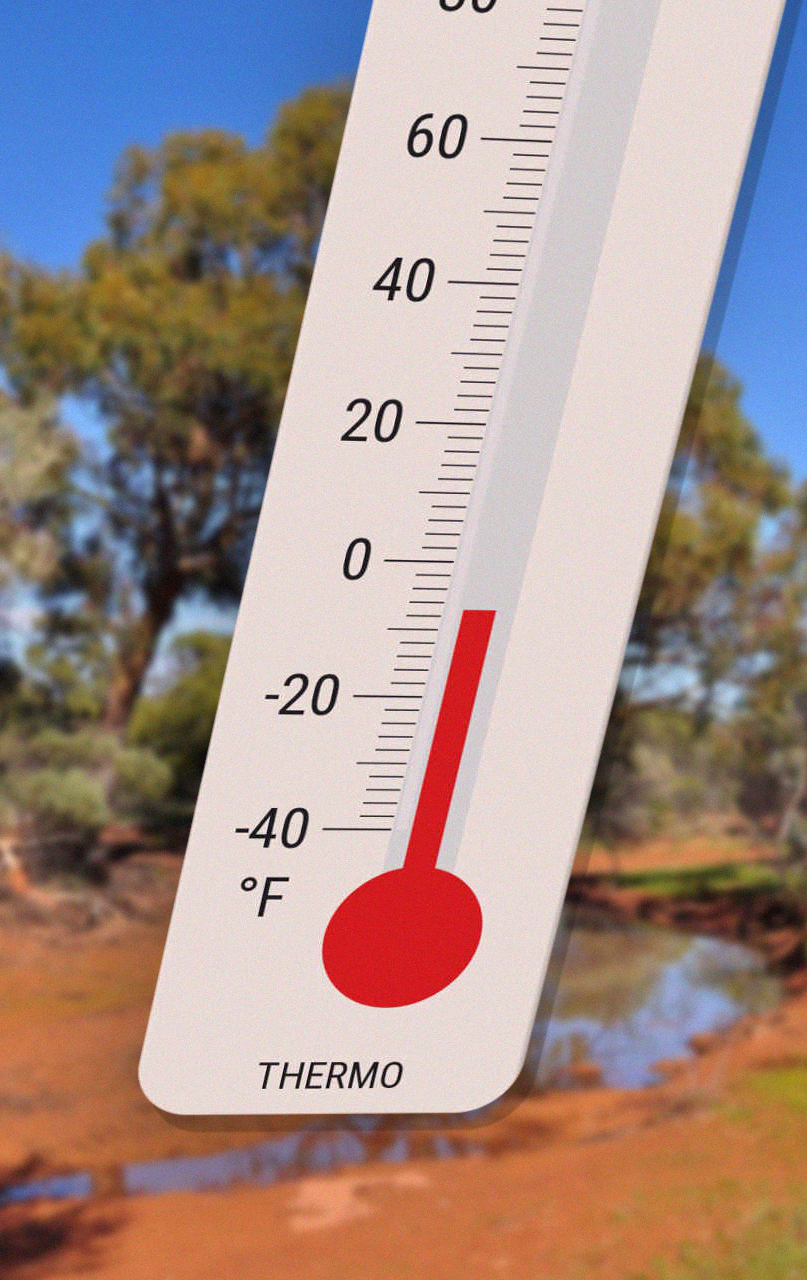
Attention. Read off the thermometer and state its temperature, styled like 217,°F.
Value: -7,°F
